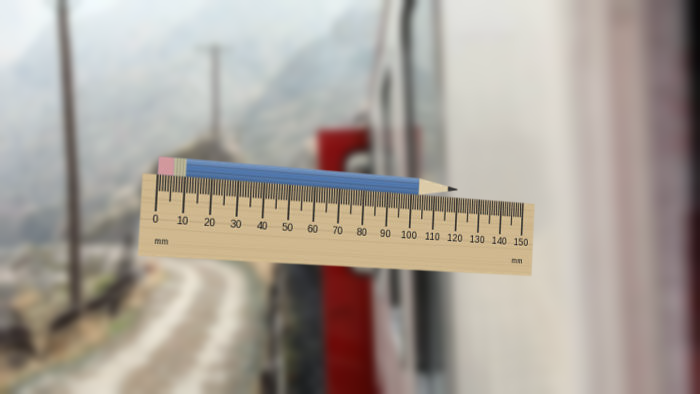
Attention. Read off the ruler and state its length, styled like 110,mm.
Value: 120,mm
